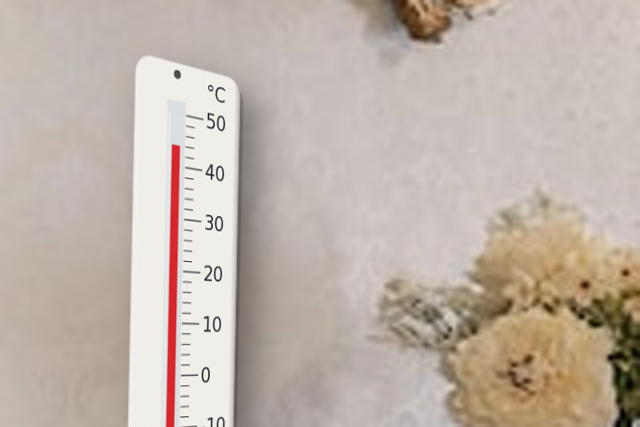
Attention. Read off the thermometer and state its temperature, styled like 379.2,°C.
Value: 44,°C
